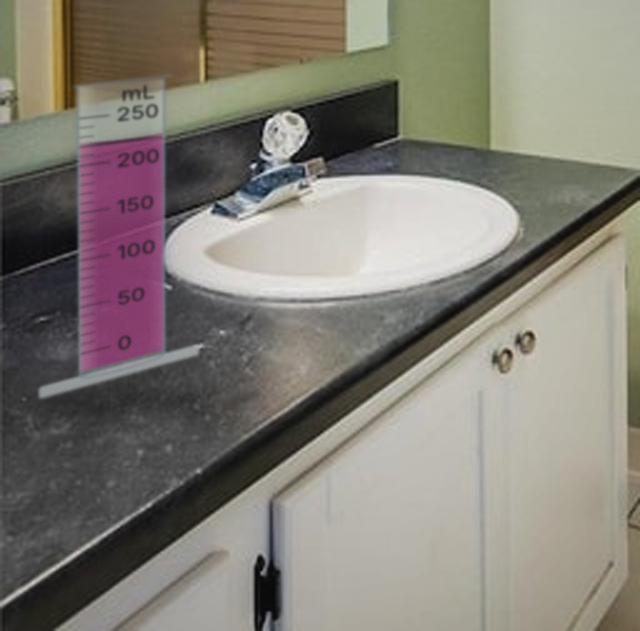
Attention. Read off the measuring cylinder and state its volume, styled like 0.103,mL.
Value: 220,mL
